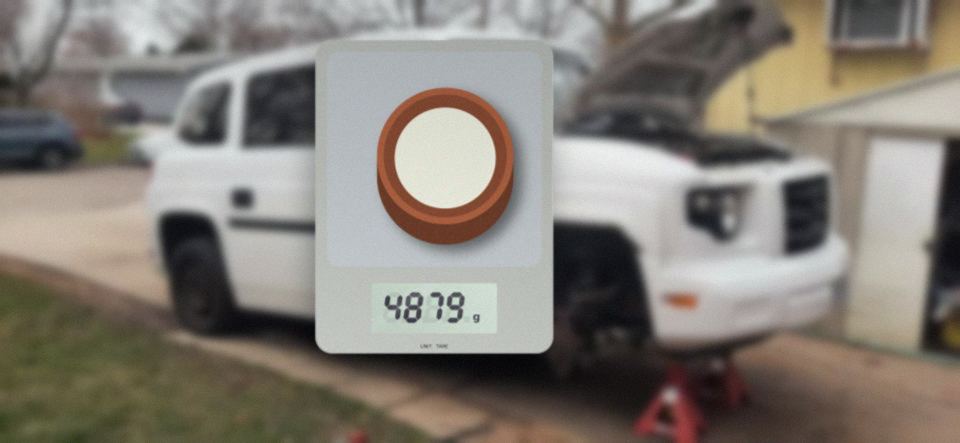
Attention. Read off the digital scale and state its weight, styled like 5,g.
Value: 4879,g
